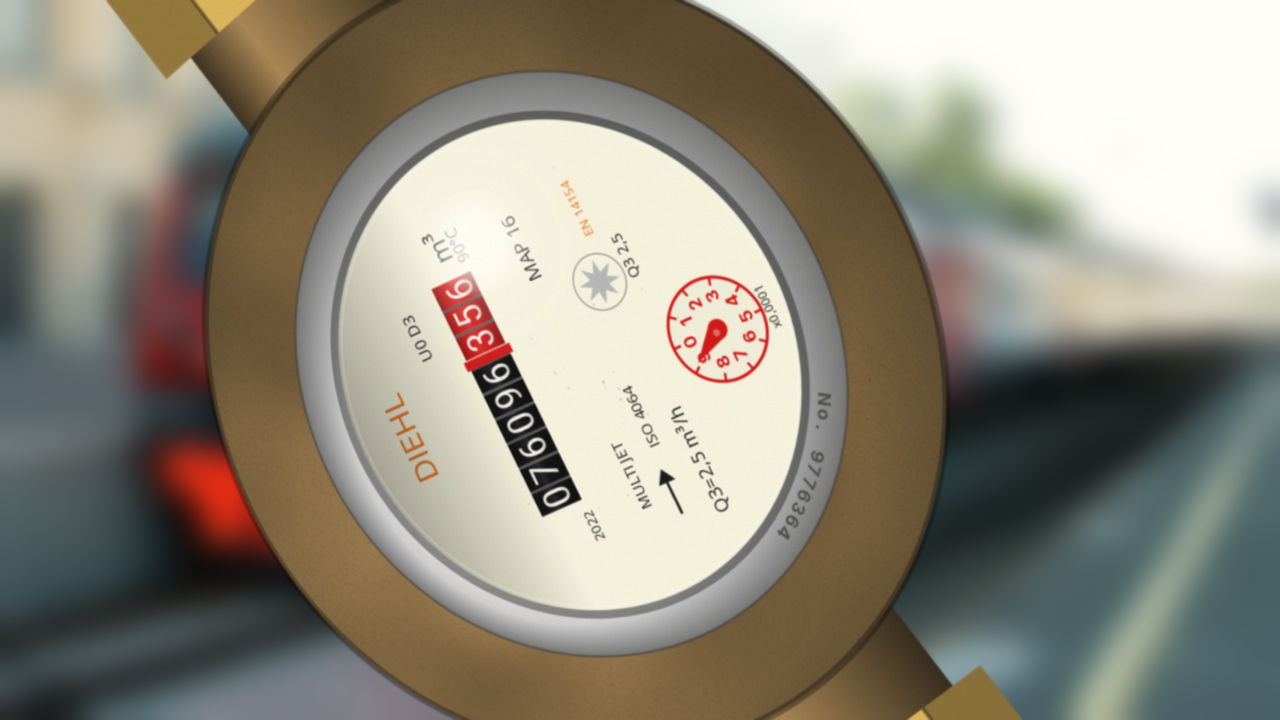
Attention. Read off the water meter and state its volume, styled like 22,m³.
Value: 76096.3559,m³
